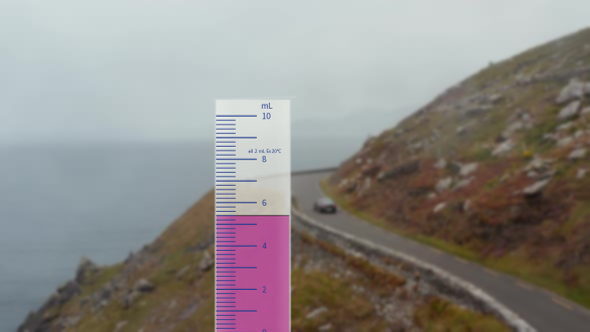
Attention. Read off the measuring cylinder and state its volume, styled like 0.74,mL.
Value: 5.4,mL
